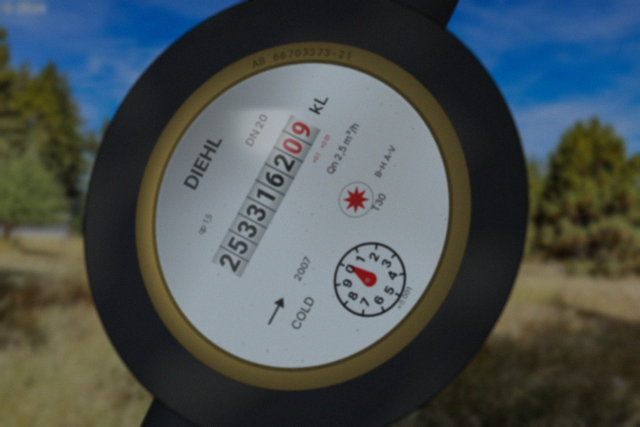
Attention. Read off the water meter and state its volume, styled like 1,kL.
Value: 2533162.090,kL
